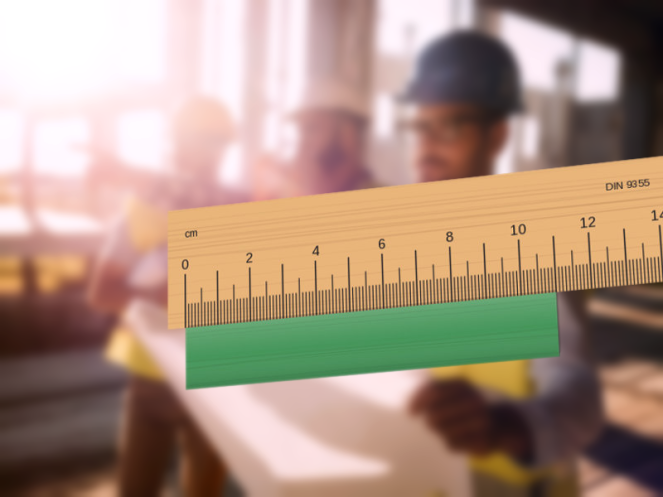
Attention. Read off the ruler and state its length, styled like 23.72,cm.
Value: 11,cm
